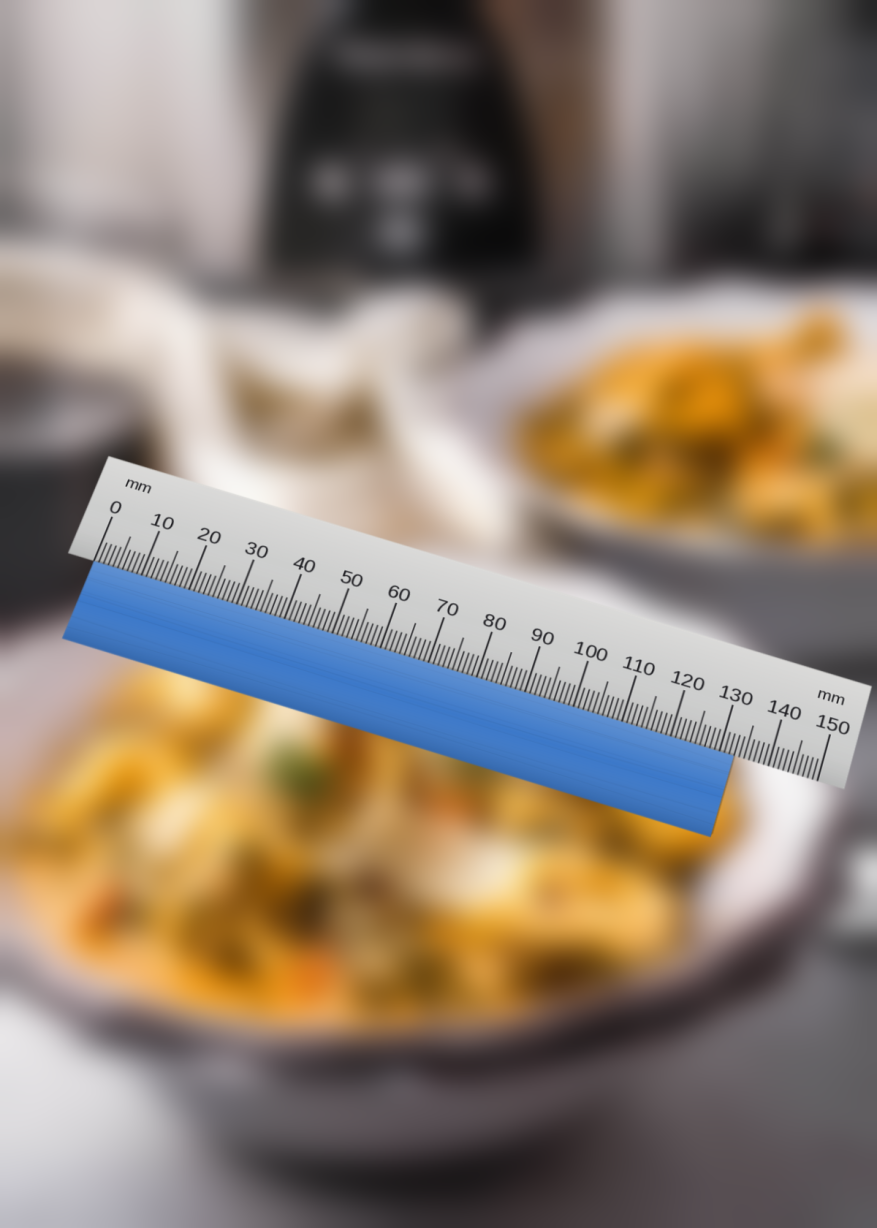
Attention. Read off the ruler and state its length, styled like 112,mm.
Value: 133,mm
